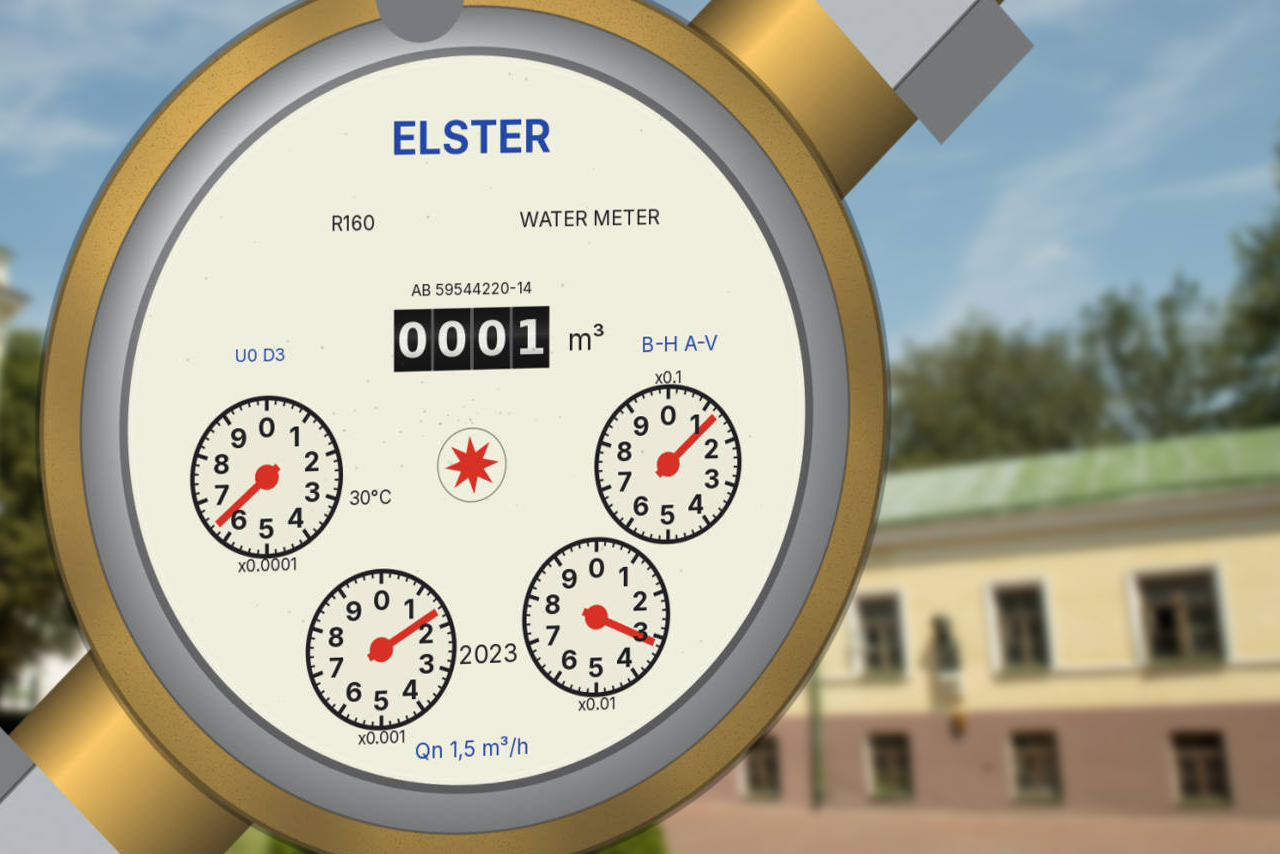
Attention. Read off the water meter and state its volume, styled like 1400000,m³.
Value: 1.1316,m³
